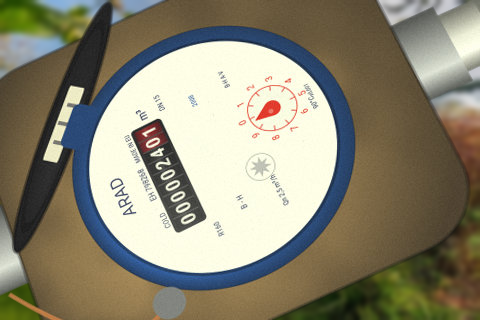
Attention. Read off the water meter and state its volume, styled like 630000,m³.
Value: 24.009,m³
